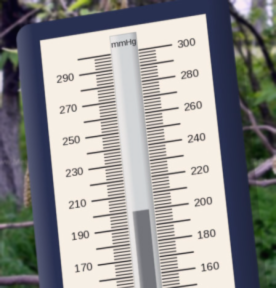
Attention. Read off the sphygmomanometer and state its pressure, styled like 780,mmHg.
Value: 200,mmHg
